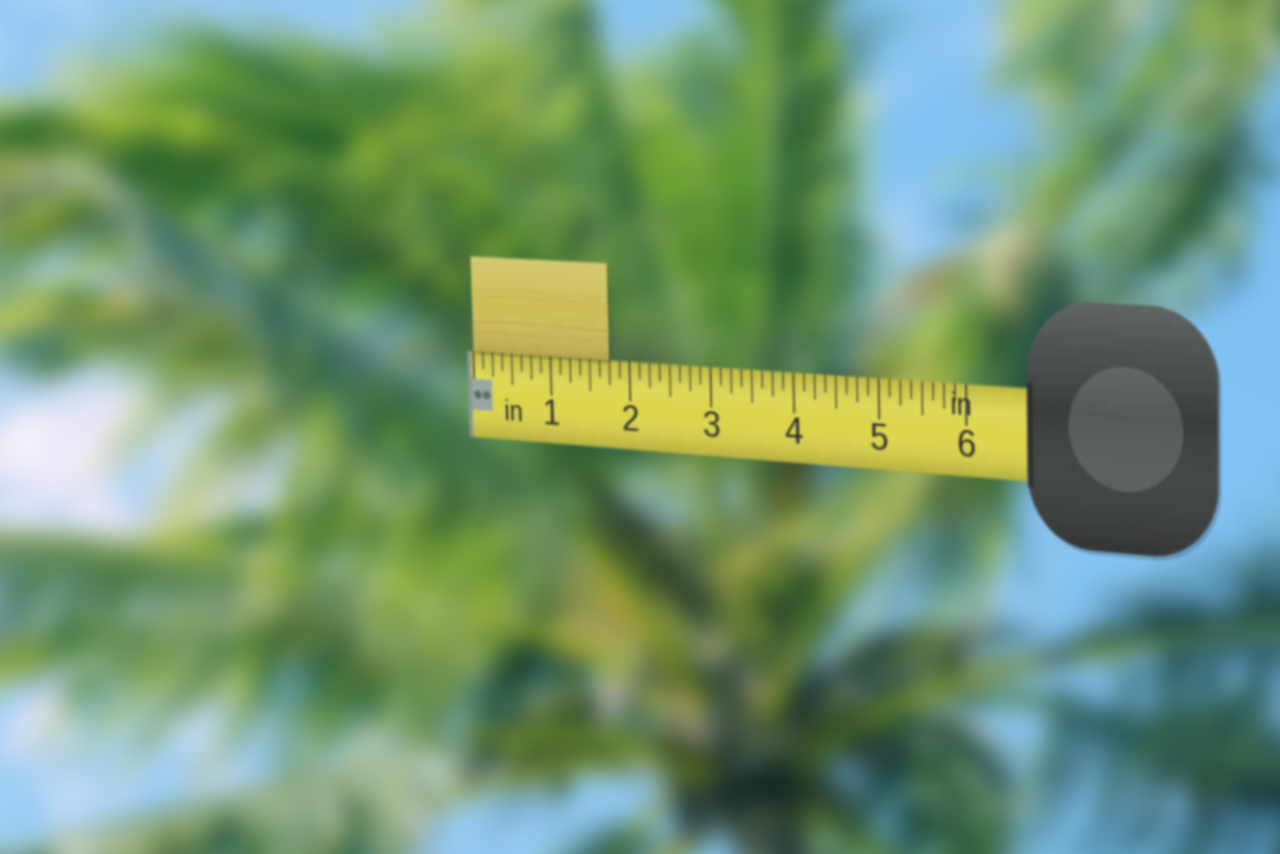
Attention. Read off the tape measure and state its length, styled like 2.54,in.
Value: 1.75,in
